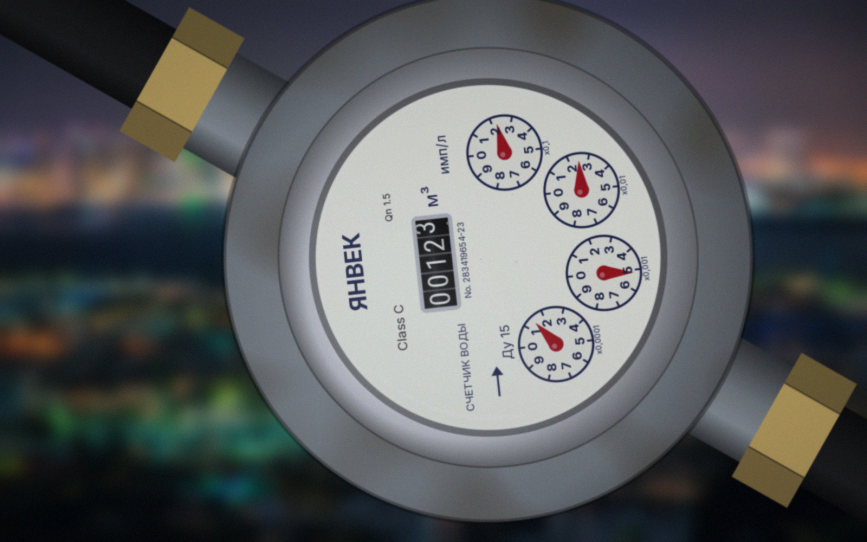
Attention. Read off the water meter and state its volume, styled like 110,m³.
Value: 123.2251,m³
